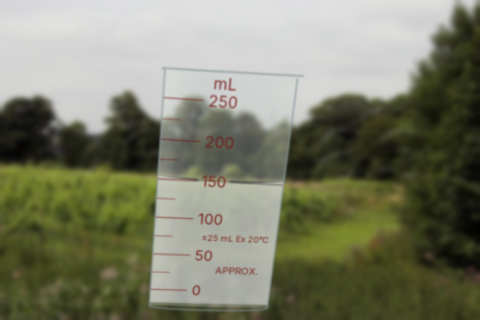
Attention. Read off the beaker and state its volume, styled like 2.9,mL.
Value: 150,mL
